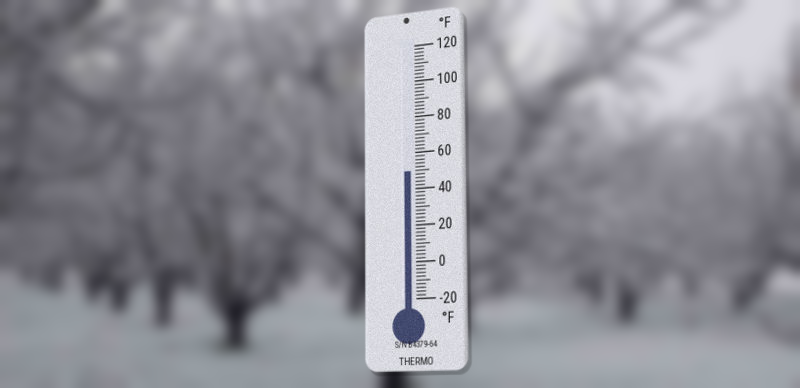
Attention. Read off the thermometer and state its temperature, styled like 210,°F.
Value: 50,°F
